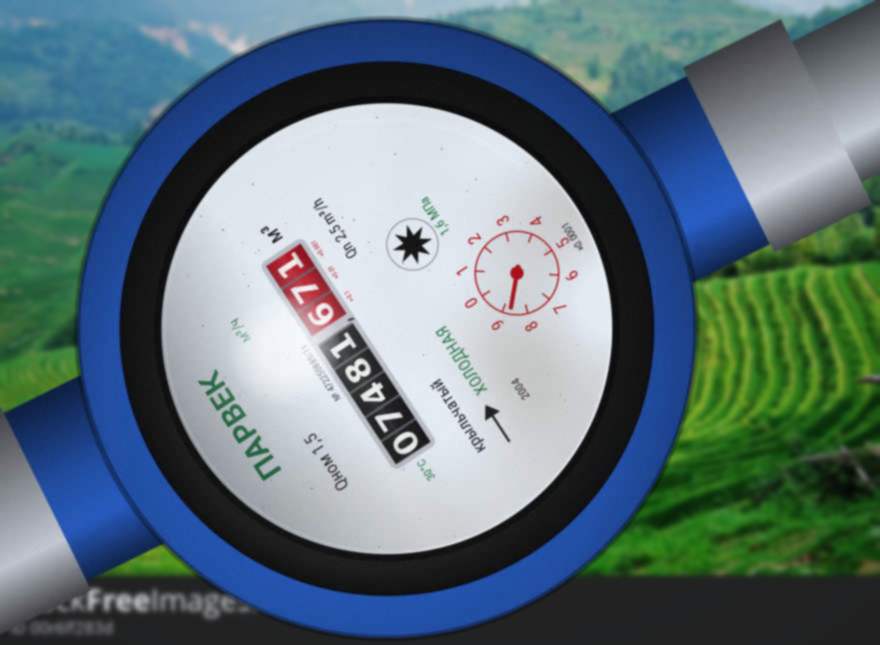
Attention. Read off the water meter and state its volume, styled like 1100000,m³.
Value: 7481.6718,m³
